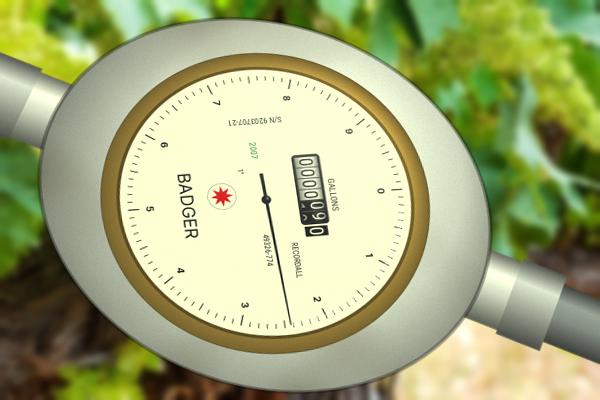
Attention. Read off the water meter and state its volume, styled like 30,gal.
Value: 92.4,gal
